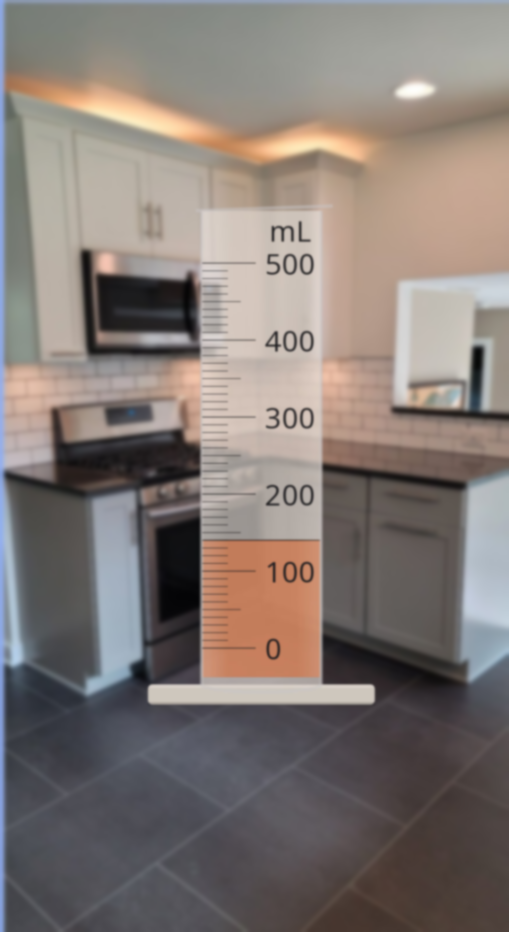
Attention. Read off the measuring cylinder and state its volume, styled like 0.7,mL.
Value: 140,mL
